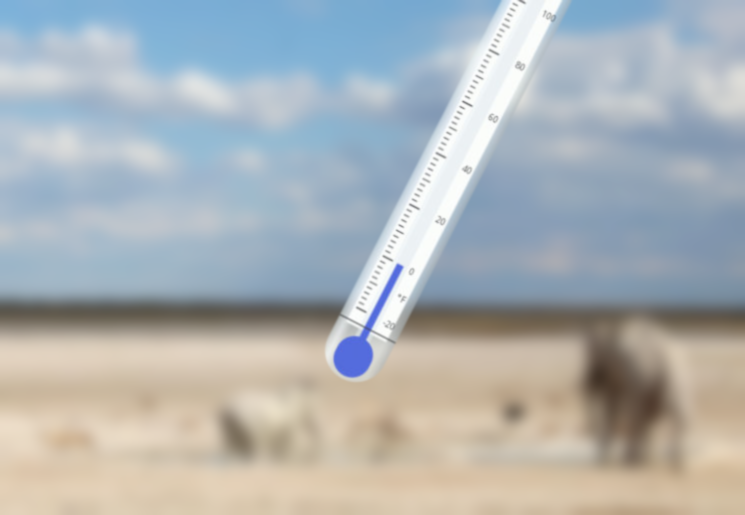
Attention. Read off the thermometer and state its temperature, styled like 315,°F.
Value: 0,°F
